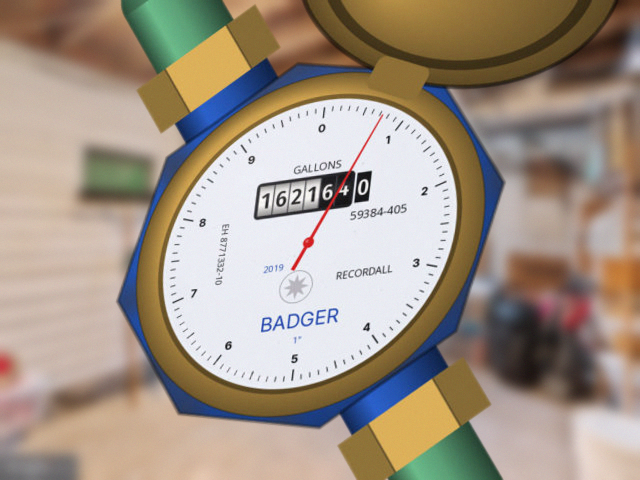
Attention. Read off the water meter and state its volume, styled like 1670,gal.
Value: 1621640.7,gal
